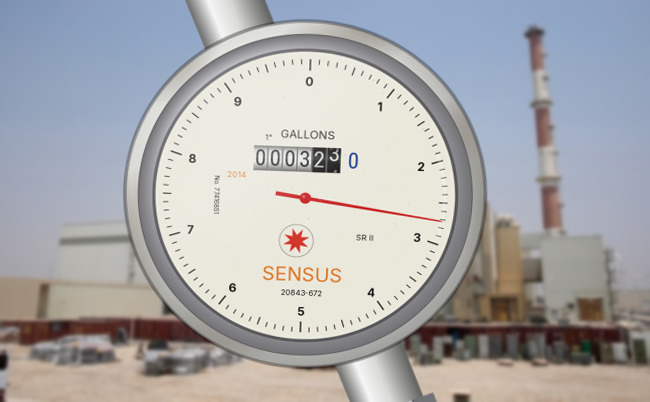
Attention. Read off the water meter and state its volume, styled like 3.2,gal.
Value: 3232.7,gal
